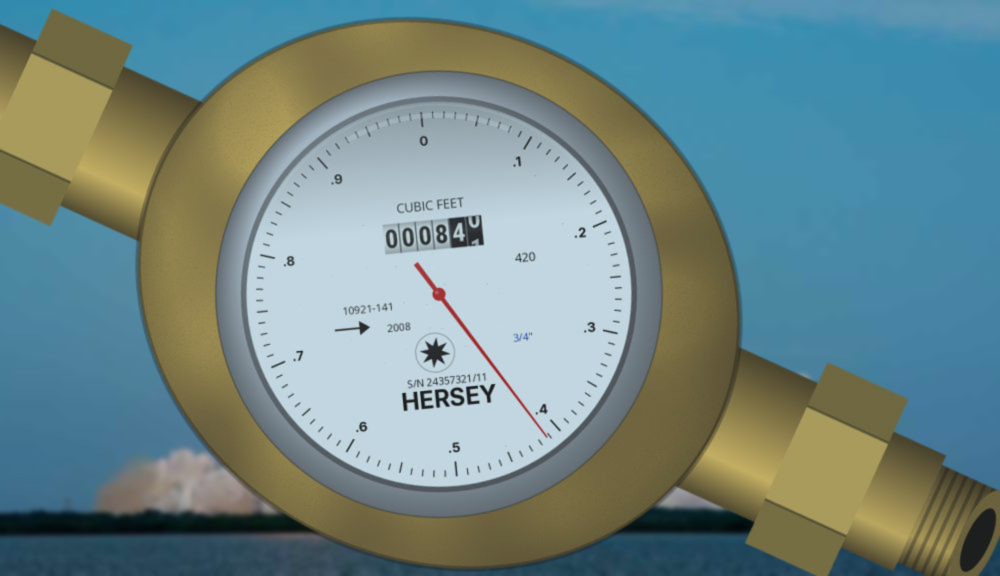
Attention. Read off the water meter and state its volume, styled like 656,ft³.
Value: 840.41,ft³
